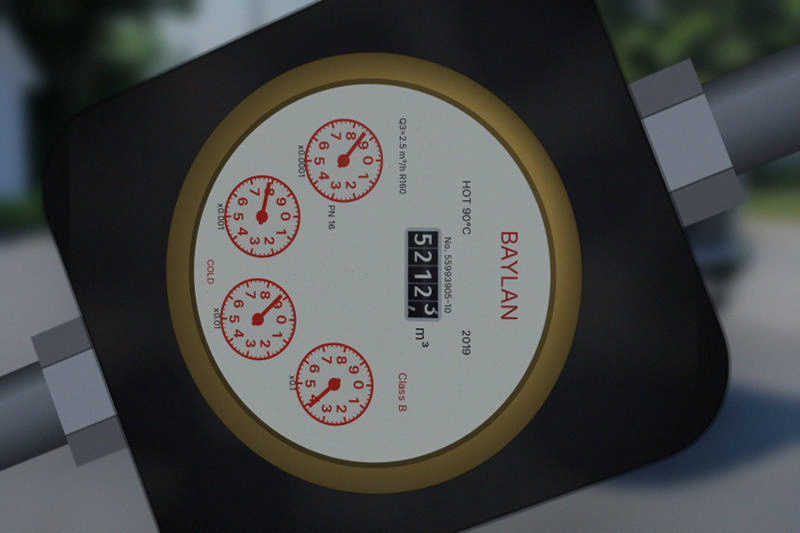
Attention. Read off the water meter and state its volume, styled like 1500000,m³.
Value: 52123.3878,m³
